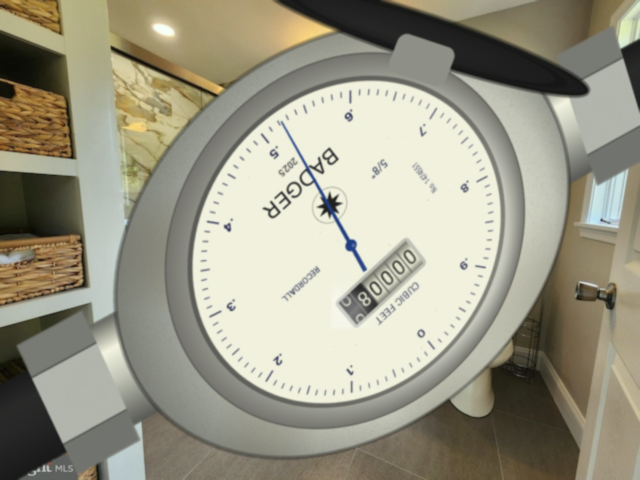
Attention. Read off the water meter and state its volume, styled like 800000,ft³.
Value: 88.52,ft³
